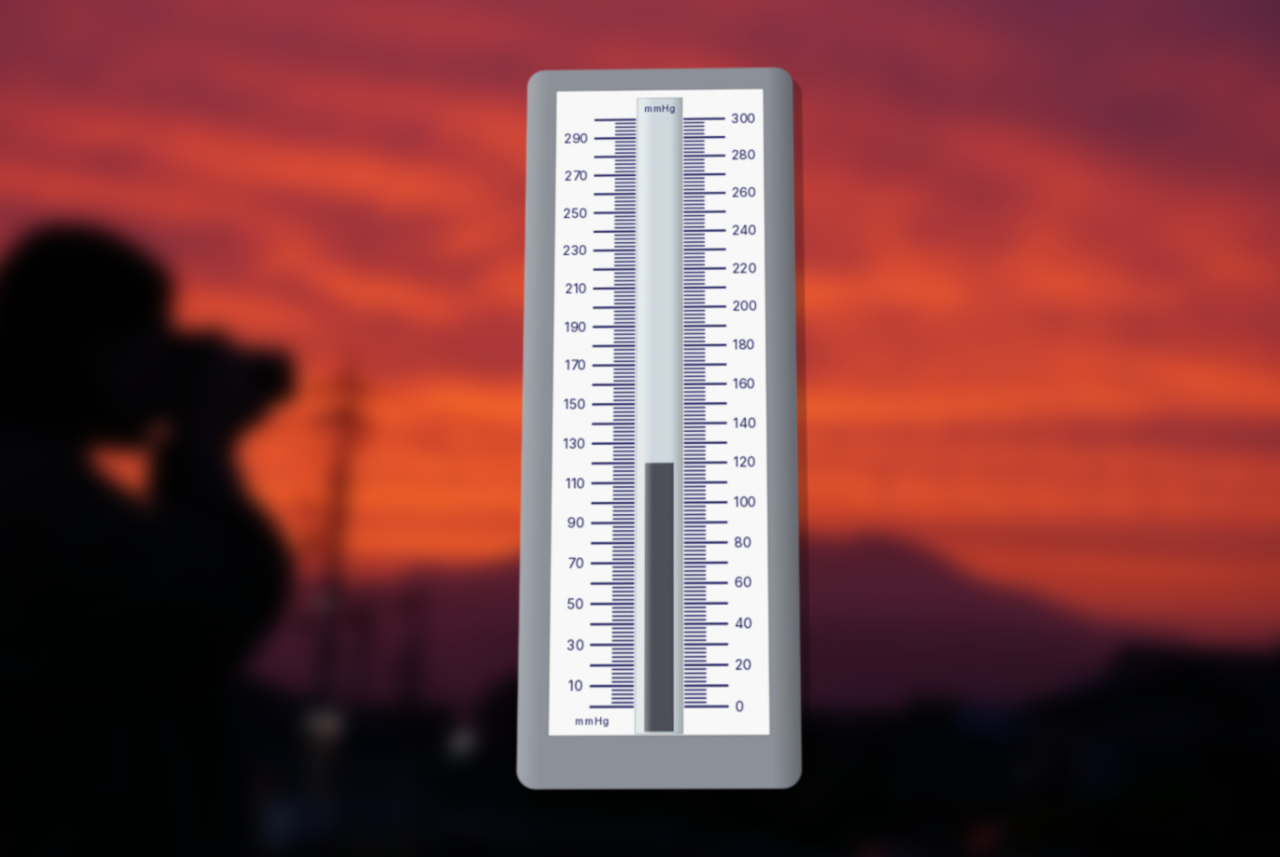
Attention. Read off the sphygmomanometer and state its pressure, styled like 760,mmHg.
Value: 120,mmHg
